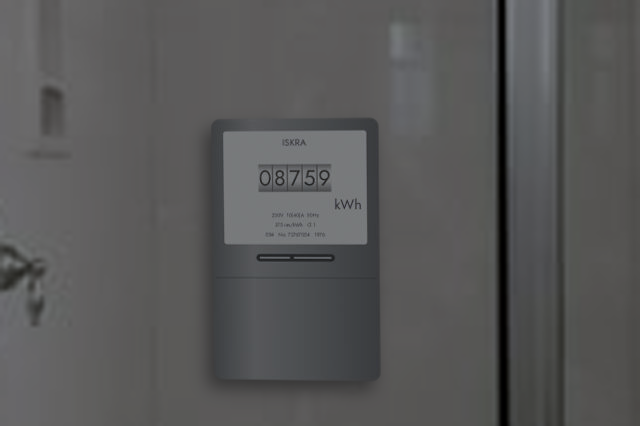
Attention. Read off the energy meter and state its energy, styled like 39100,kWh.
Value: 8759,kWh
